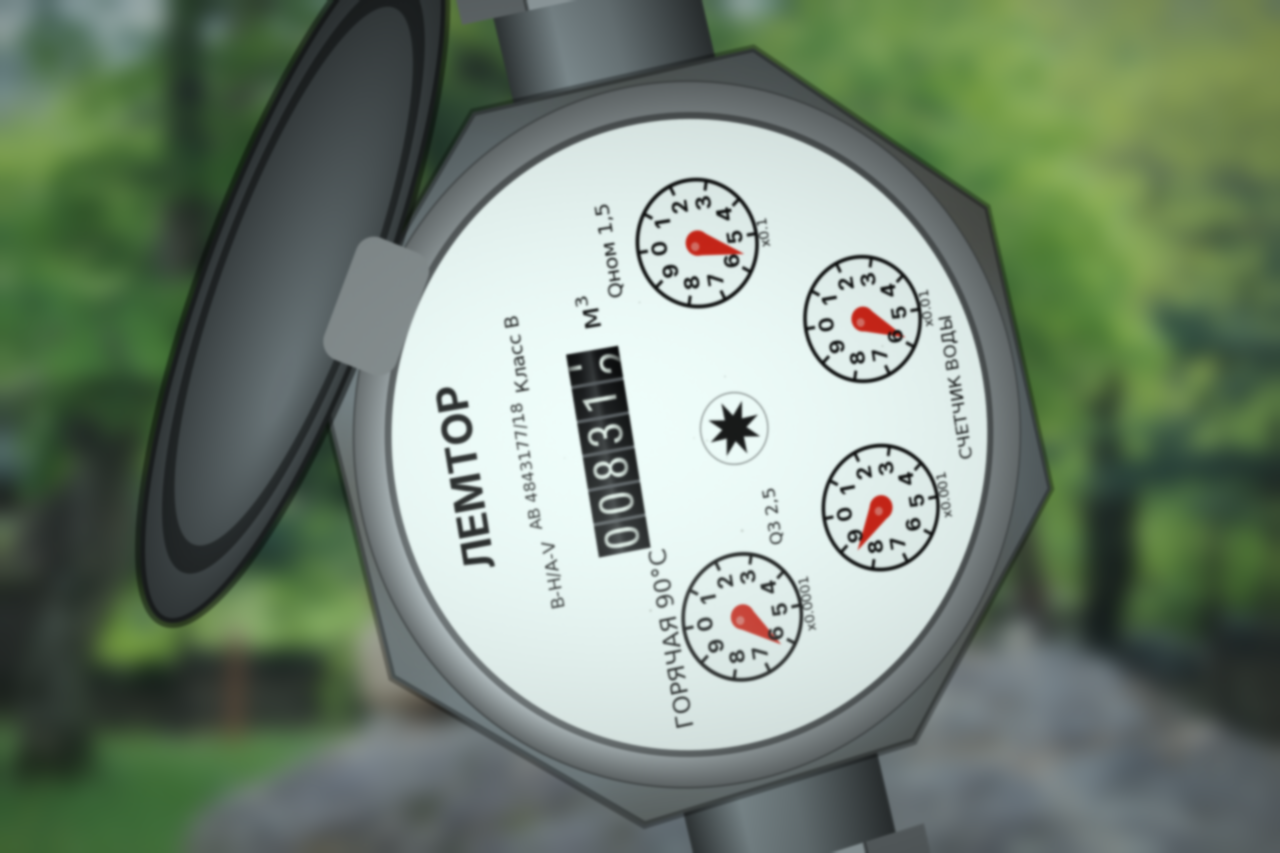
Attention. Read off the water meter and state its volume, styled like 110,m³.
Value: 8311.5586,m³
